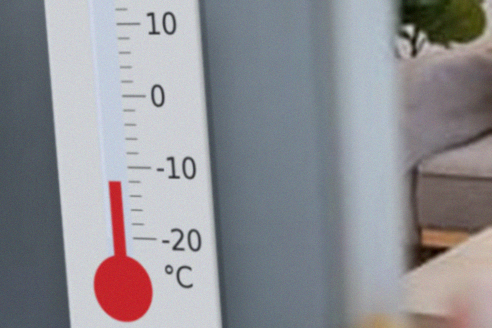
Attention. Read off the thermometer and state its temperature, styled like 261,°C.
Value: -12,°C
